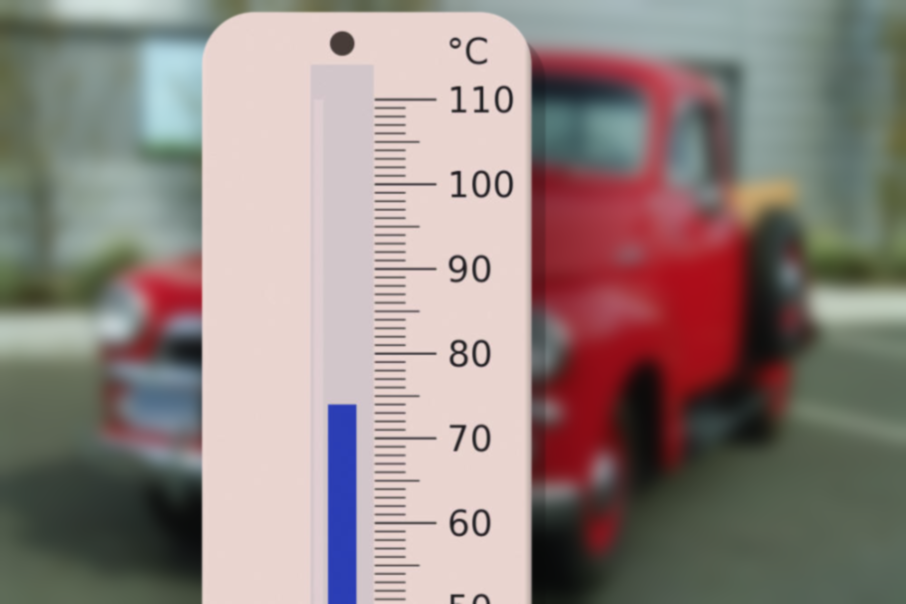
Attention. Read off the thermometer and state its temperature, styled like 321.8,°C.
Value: 74,°C
